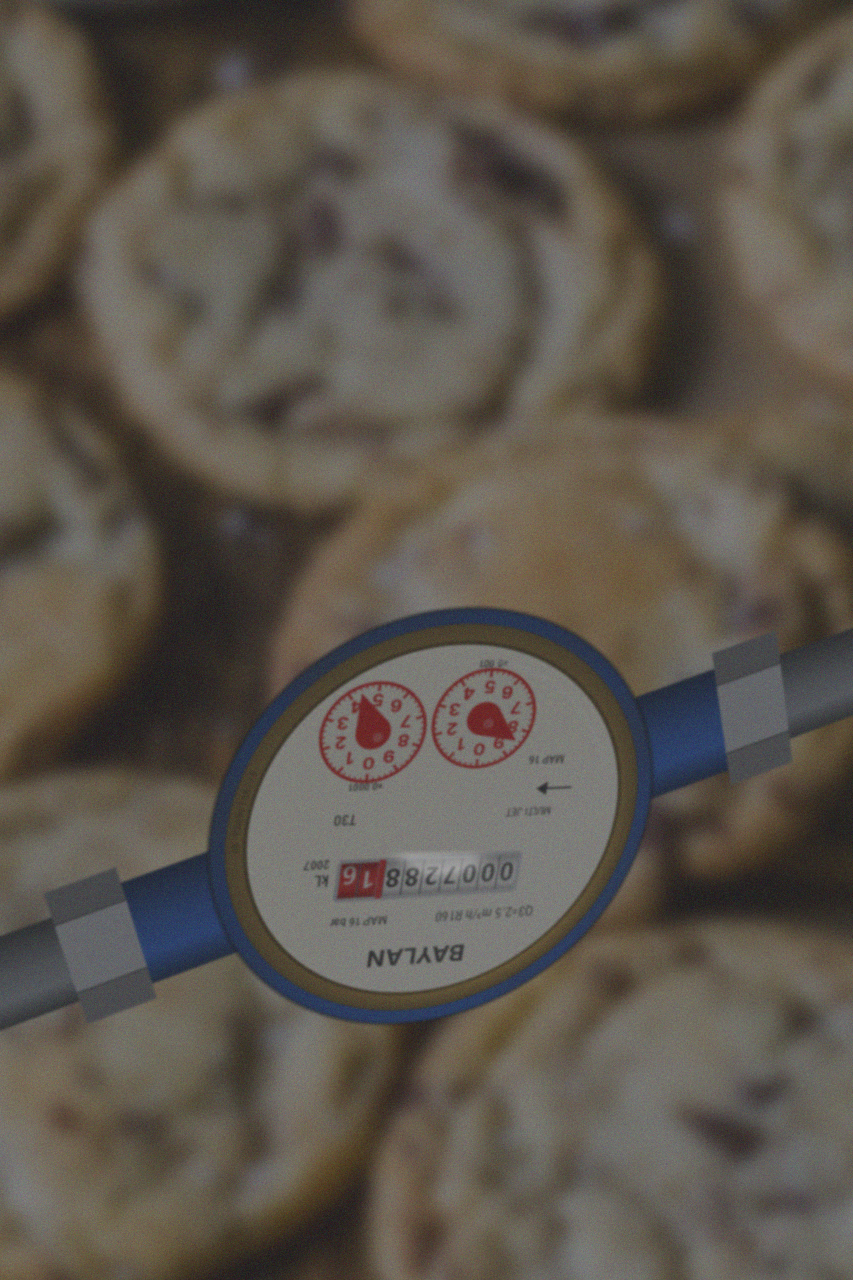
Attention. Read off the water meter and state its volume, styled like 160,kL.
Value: 7288.1584,kL
